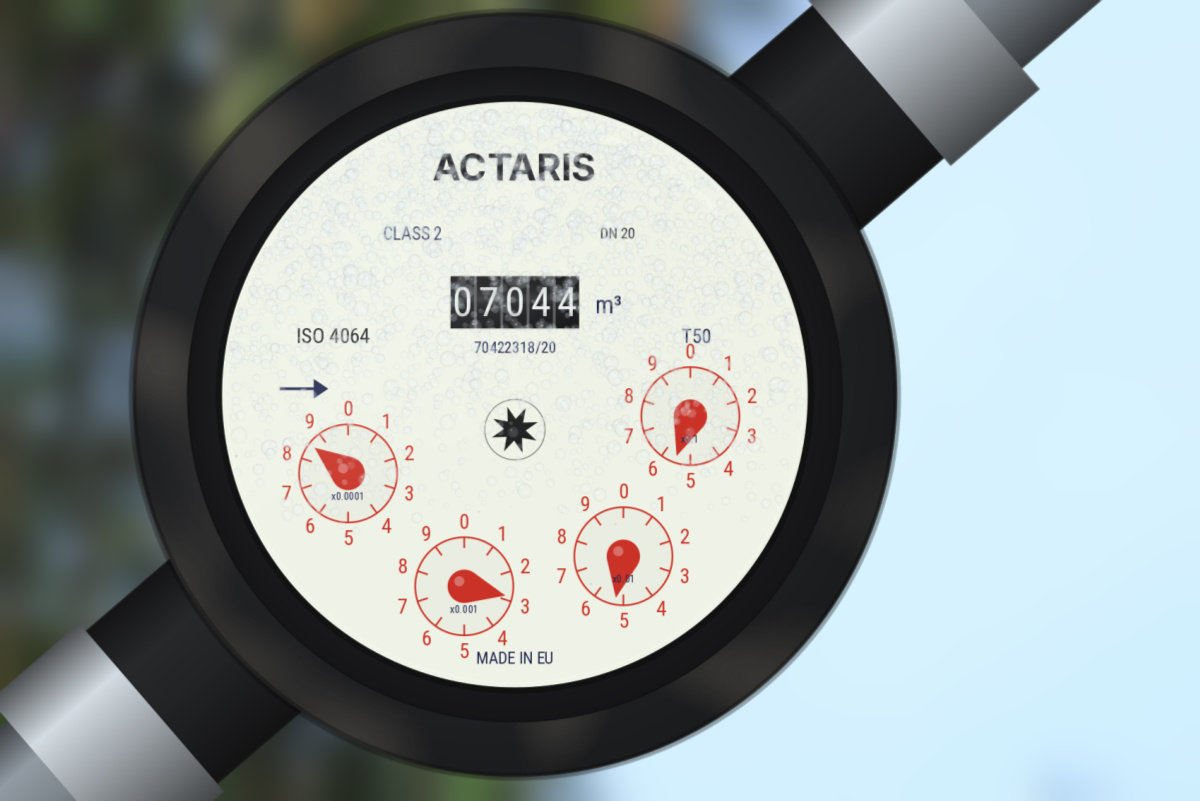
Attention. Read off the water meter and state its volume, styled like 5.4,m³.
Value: 7044.5528,m³
